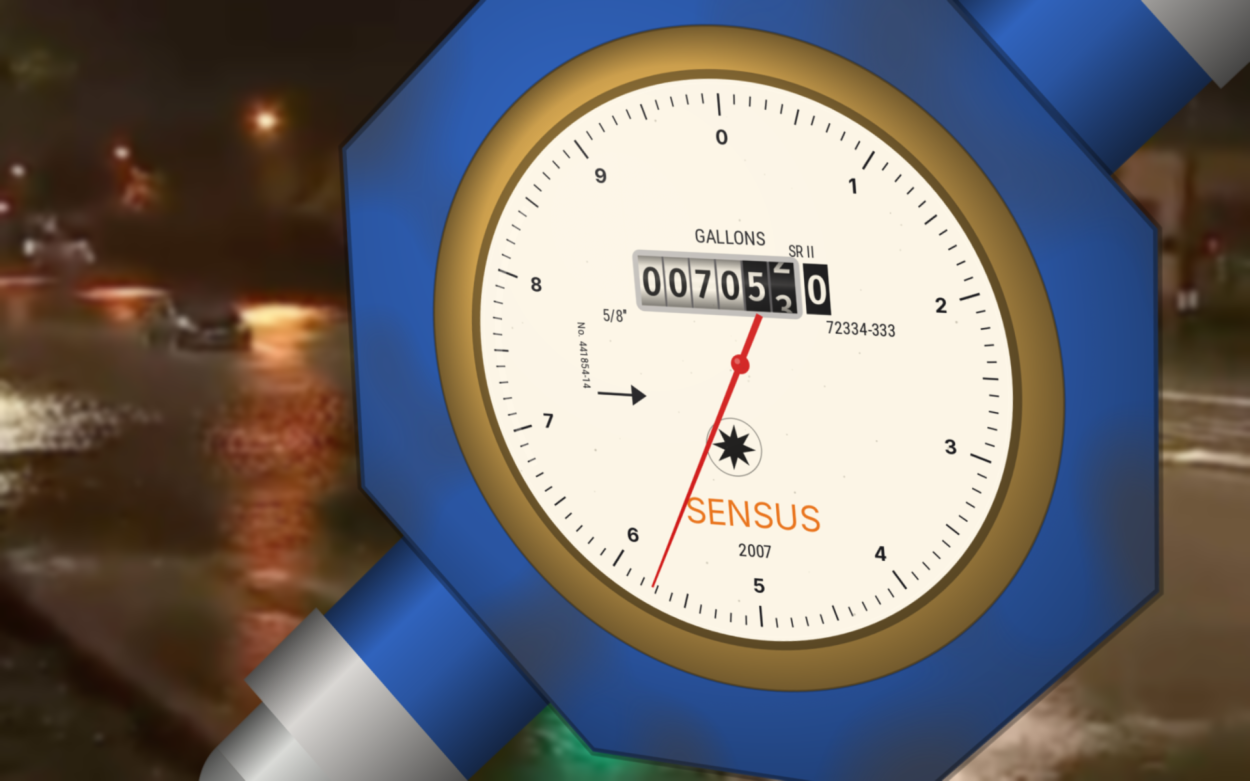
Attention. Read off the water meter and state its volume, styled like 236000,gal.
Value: 70525.7,gal
